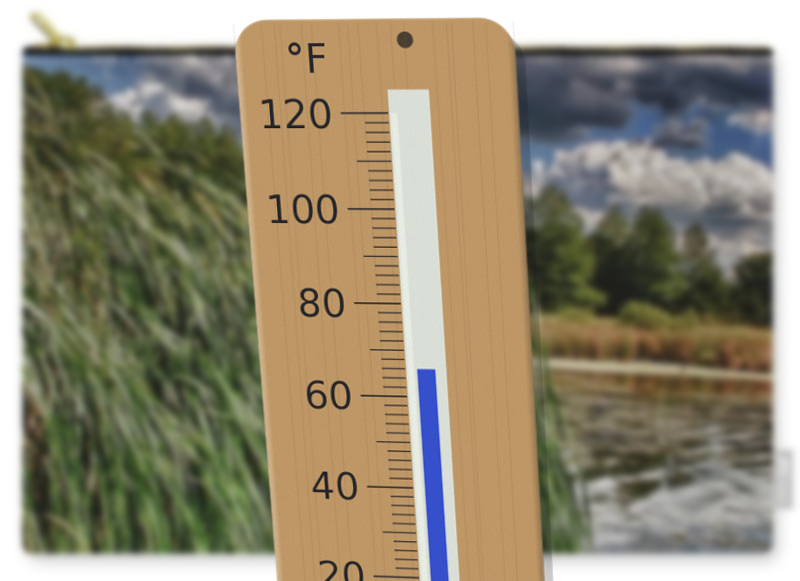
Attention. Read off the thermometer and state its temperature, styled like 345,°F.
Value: 66,°F
